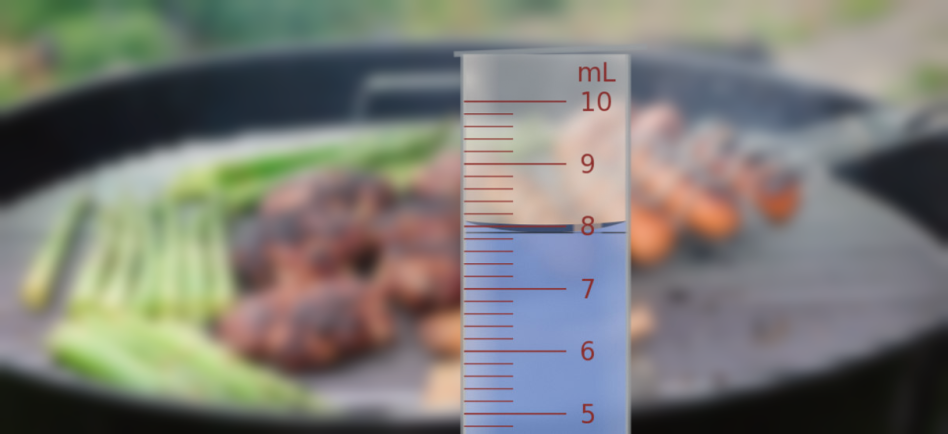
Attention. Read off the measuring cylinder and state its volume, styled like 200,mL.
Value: 7.9,mL
